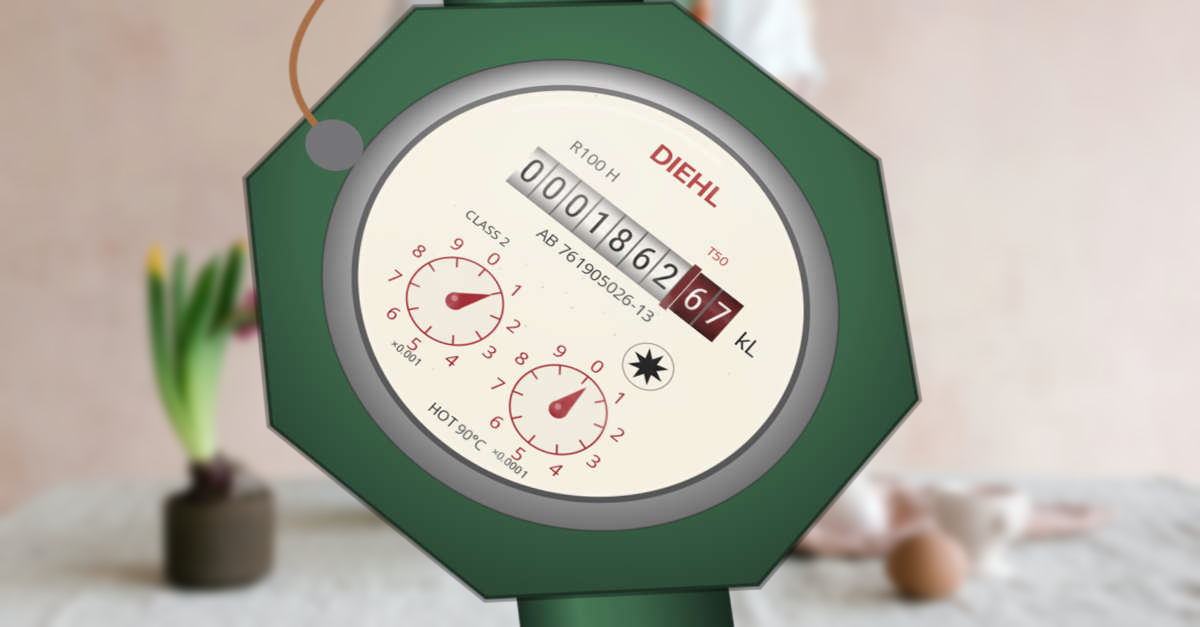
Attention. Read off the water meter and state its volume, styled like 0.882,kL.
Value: 1862.6710,kL
